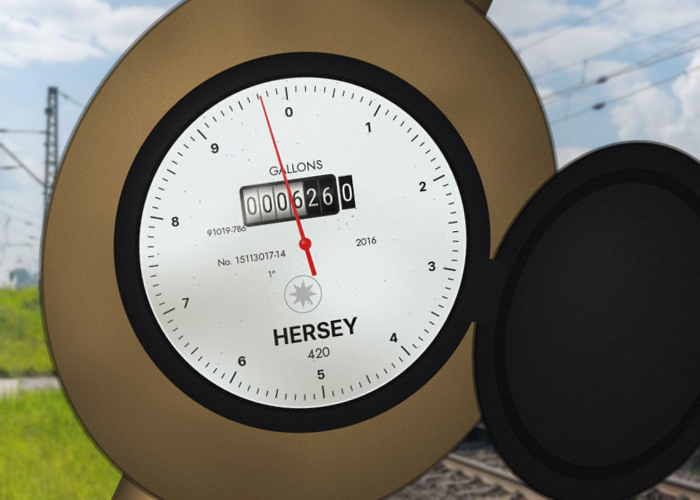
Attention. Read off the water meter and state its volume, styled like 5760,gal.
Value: 6259.7,gal
